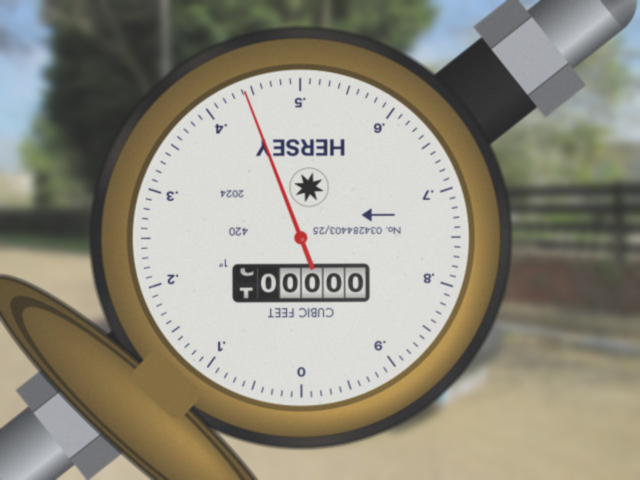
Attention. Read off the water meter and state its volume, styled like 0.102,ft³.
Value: 1.44,ft³
